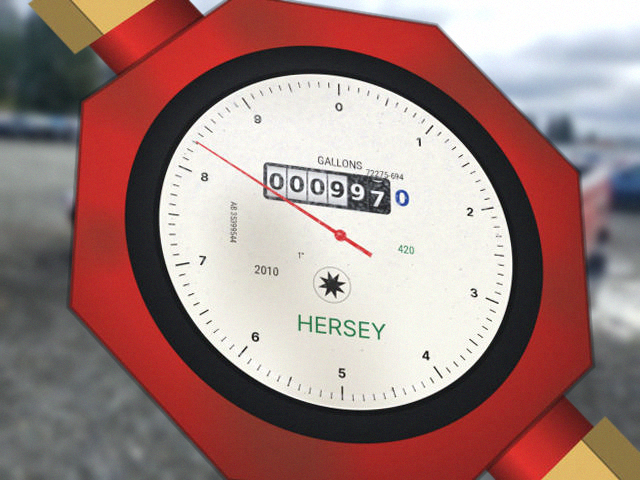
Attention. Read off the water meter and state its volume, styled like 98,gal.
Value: 9968.3,gal
